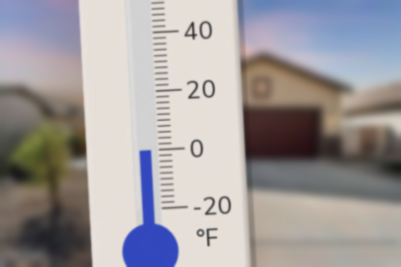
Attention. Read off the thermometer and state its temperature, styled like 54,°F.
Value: 0,°F
